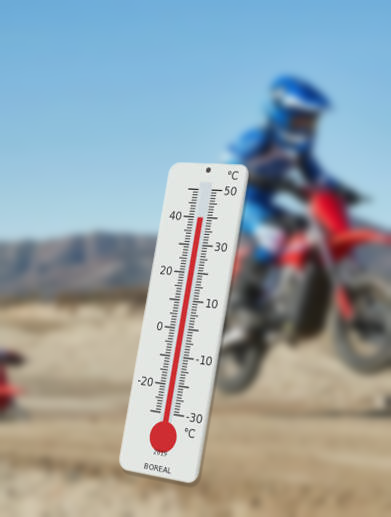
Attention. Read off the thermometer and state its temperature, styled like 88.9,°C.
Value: 40,°C
